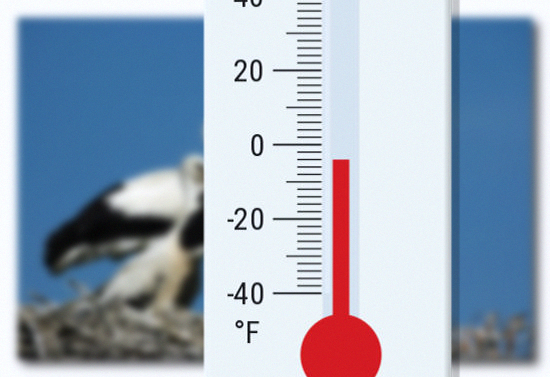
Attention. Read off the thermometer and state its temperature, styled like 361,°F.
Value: -4,°F
